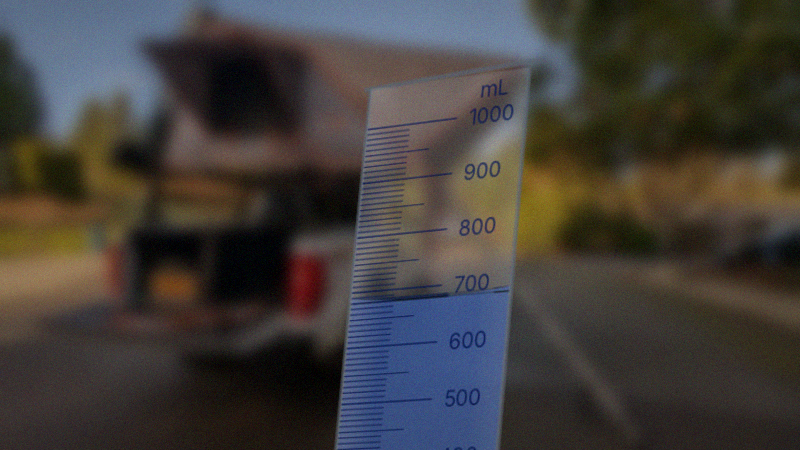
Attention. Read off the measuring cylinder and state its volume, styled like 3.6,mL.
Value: 680,mL
